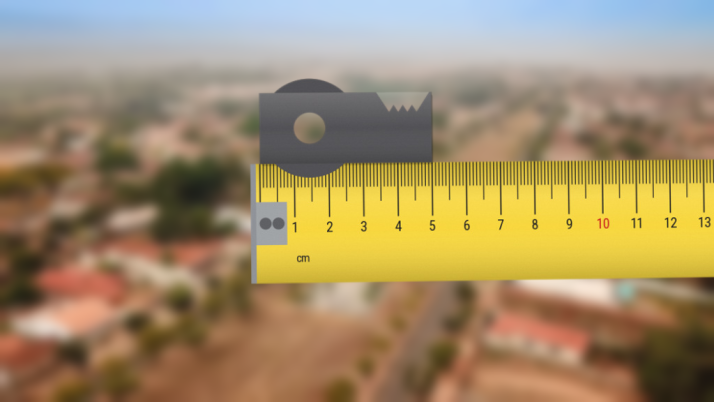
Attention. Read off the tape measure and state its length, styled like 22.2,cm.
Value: 5,cm
